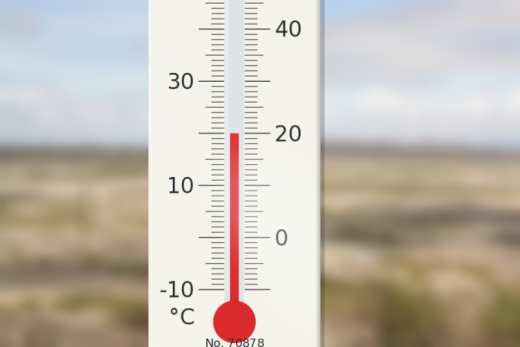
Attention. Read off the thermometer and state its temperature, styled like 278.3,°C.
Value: 20,°C
